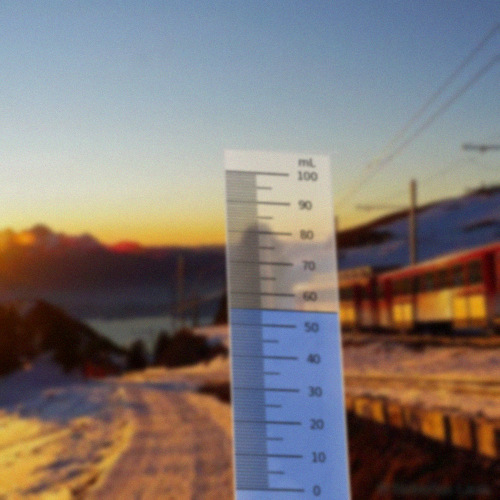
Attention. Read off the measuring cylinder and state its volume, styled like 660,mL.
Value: 55,mL
